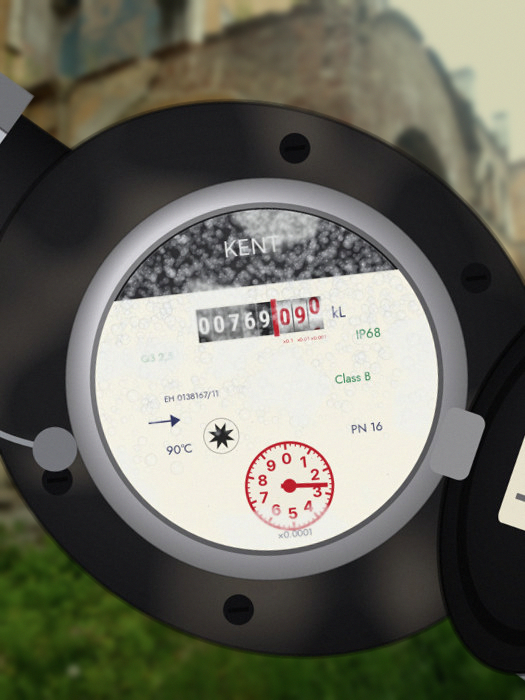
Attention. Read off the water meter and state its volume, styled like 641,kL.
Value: 769.0902,kL
